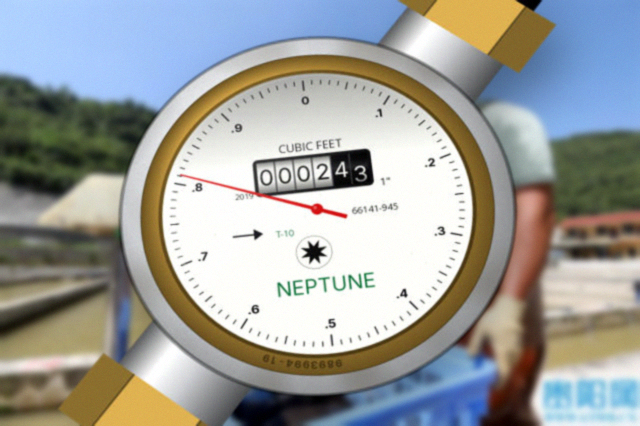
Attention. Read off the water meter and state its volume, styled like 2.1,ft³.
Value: 242.81,ft³
